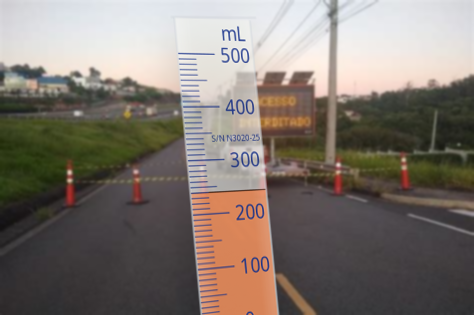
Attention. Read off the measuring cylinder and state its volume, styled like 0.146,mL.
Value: 240,mL
